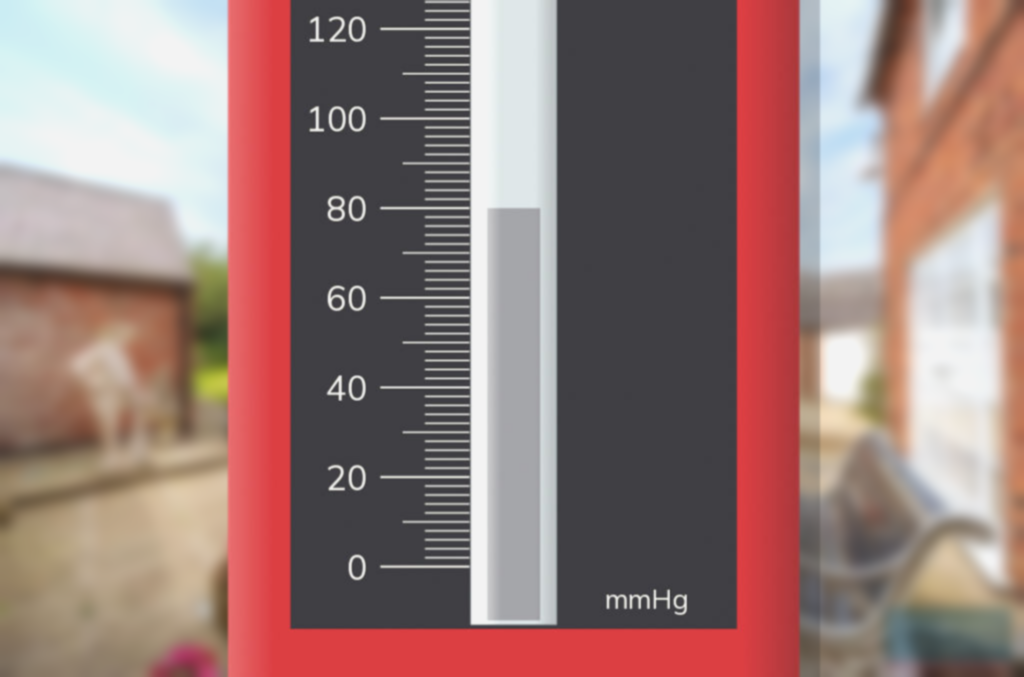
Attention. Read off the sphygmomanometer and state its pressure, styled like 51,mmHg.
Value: 80,mmHg
